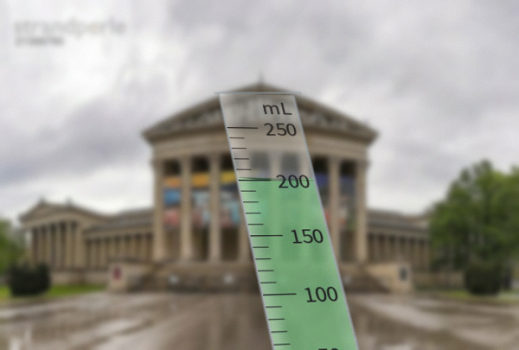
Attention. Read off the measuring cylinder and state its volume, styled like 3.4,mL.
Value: 200,mL
